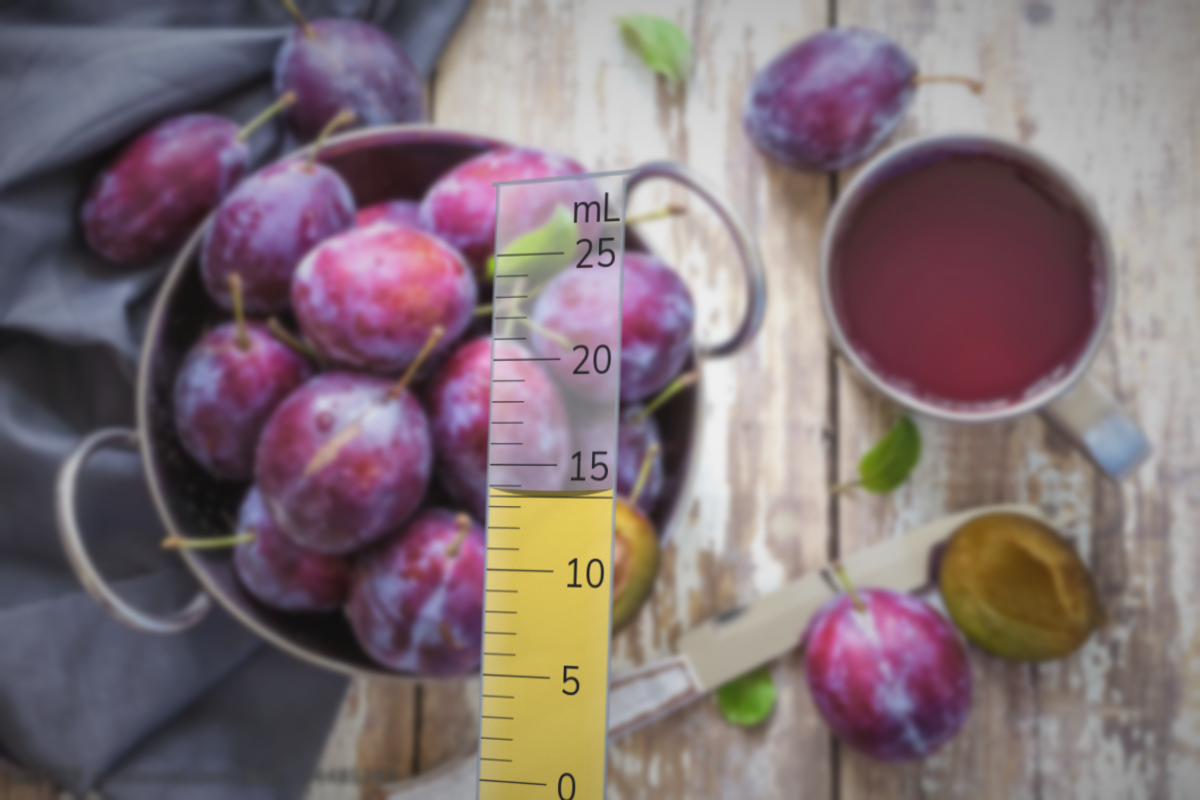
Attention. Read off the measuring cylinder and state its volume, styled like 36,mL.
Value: 13.5,mL
